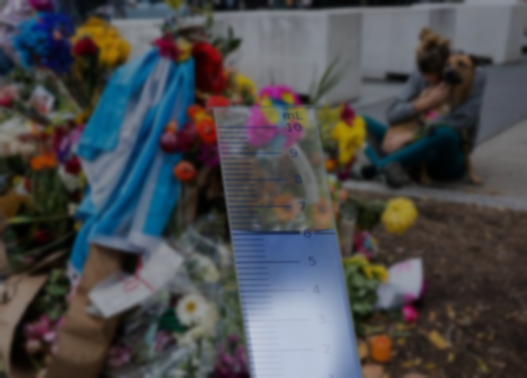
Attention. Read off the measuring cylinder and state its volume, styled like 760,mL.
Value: 6,mL
